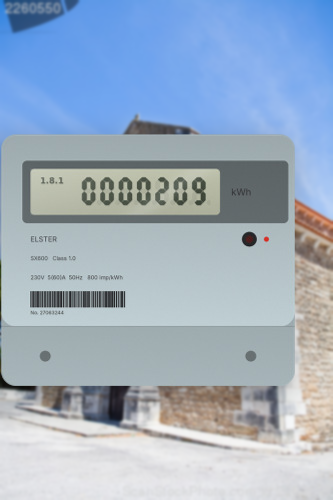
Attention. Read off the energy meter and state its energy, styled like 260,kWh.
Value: 209,kWh
